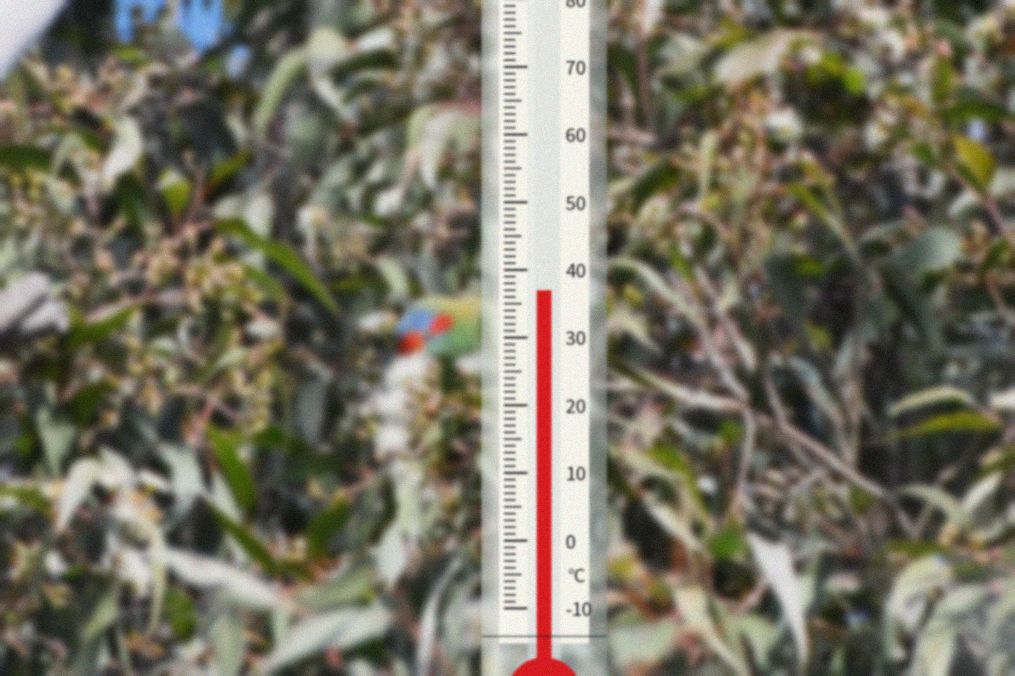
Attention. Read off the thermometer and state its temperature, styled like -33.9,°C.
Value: 37,°C
